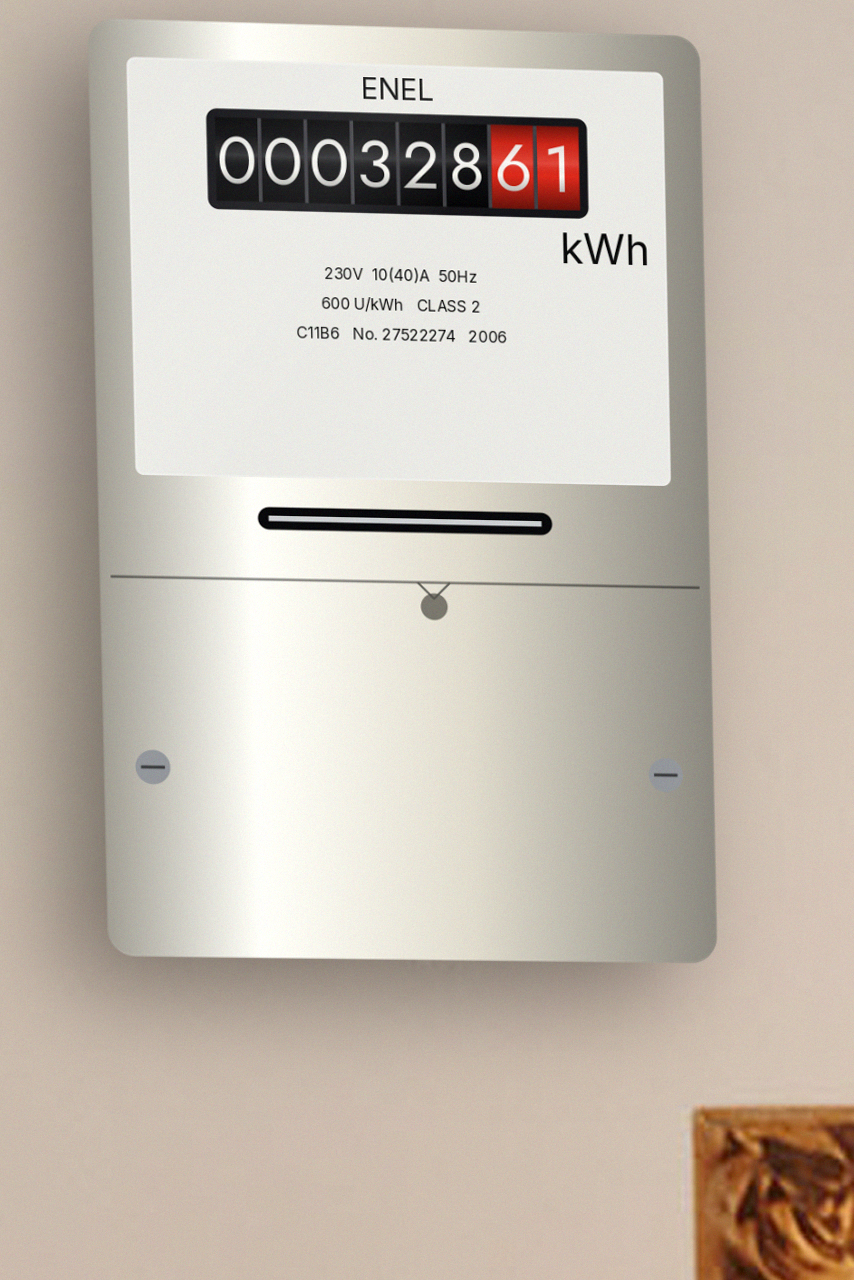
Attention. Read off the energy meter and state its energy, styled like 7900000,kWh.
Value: 328.61,kWh
